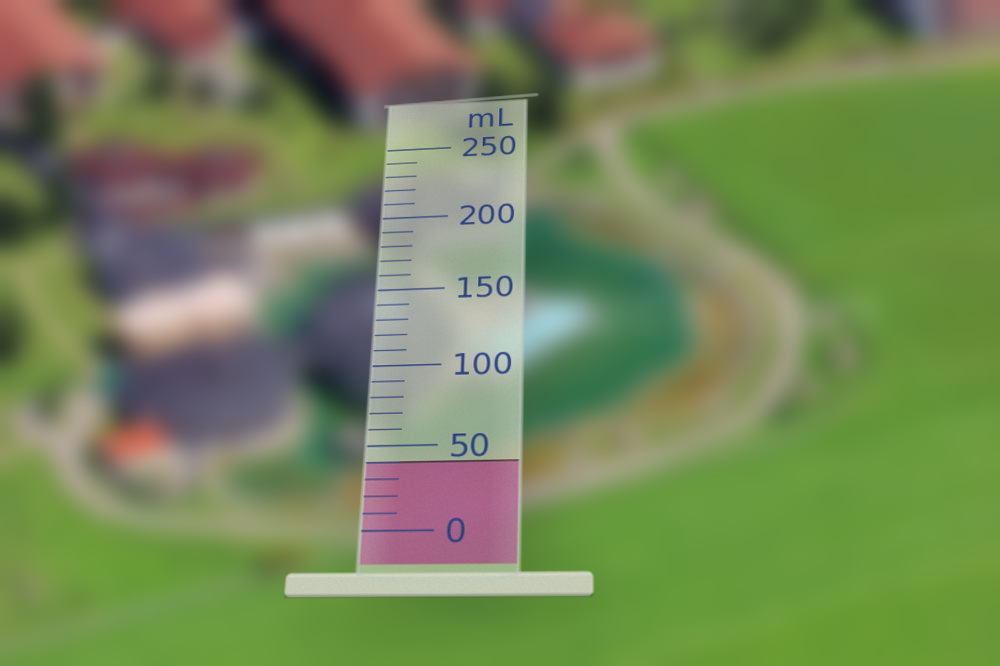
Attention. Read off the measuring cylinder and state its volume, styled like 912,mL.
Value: 40,mL
